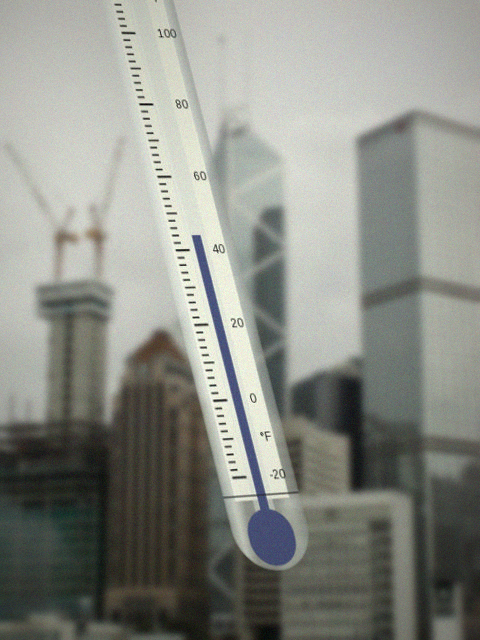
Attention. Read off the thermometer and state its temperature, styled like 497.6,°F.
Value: 44,°F
